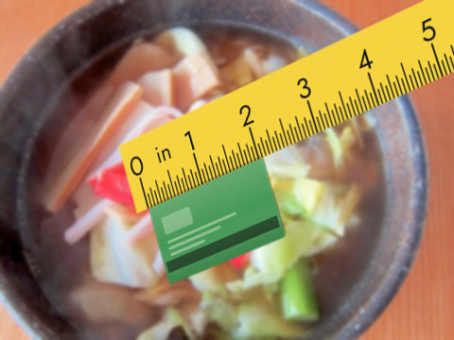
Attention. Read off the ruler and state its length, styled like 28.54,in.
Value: 2.0625,in
